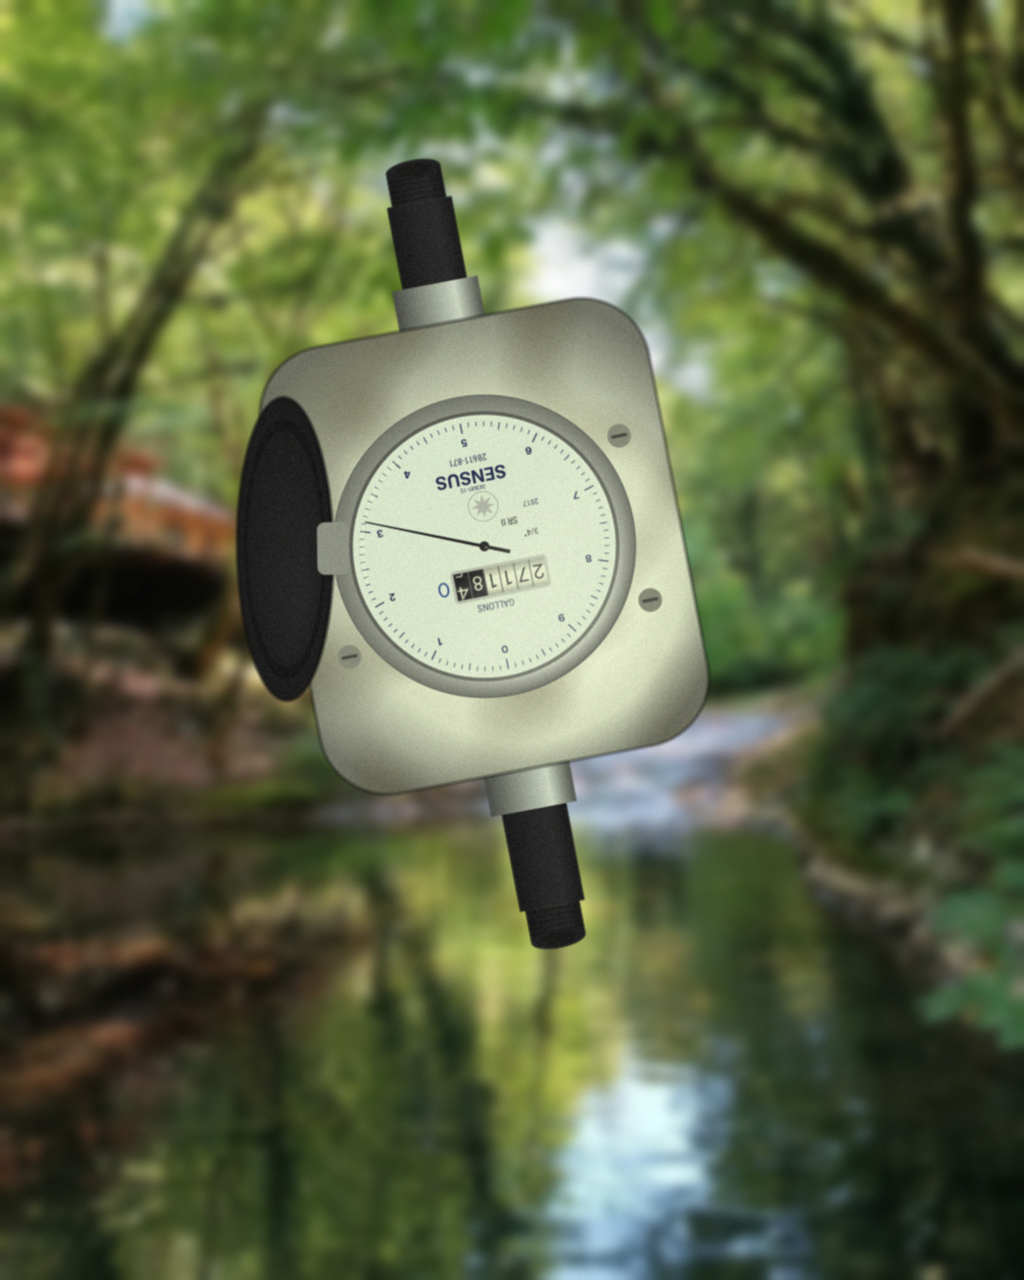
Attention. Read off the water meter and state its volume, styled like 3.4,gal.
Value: 2711843.1,gal
